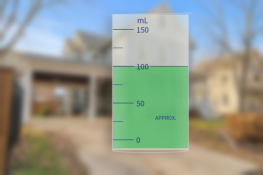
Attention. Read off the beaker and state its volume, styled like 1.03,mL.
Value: 100,mL
